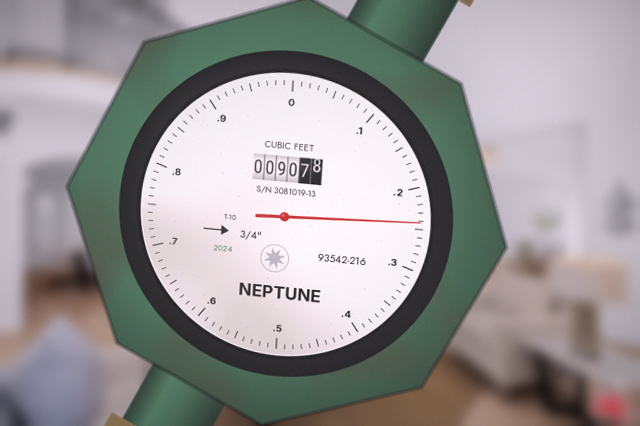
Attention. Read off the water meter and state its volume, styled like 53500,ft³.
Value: 9078.24,ft³
